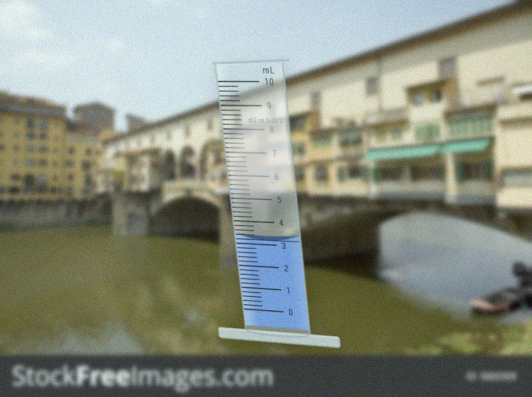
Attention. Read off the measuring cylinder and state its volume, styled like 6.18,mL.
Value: 3.2,mL
